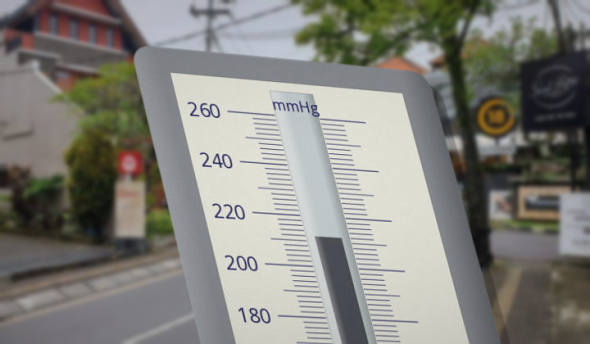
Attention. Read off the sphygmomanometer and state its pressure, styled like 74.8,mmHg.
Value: 212,mmHg
